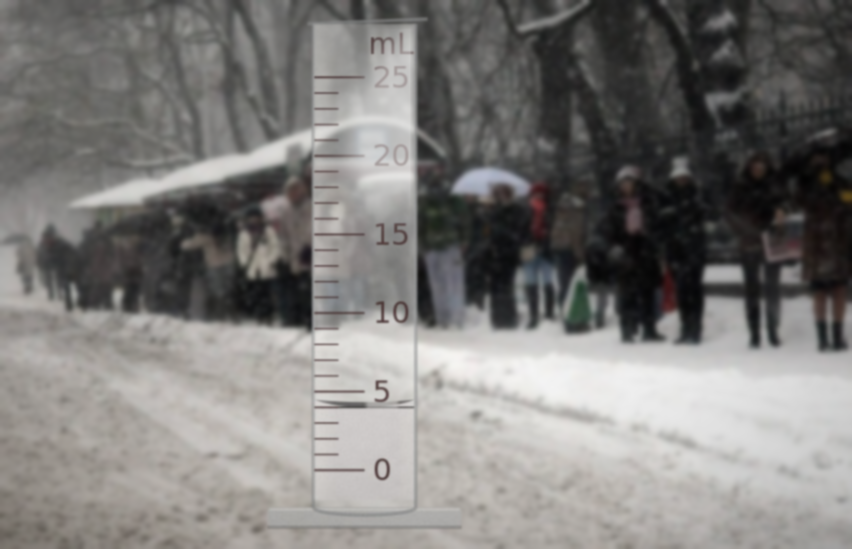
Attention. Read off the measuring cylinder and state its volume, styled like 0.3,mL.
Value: 4,mL
